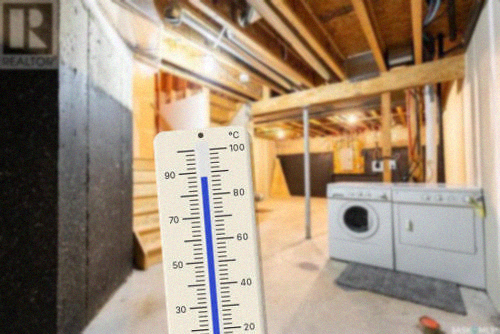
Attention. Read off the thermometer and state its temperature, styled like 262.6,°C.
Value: 88,°C
